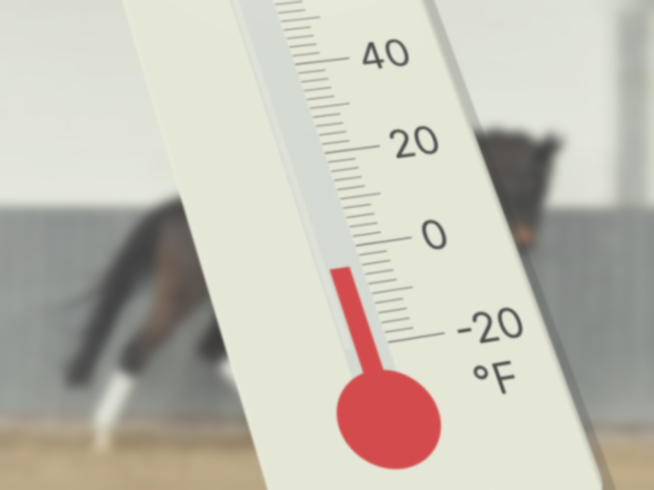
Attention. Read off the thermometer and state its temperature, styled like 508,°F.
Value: -4,°F
